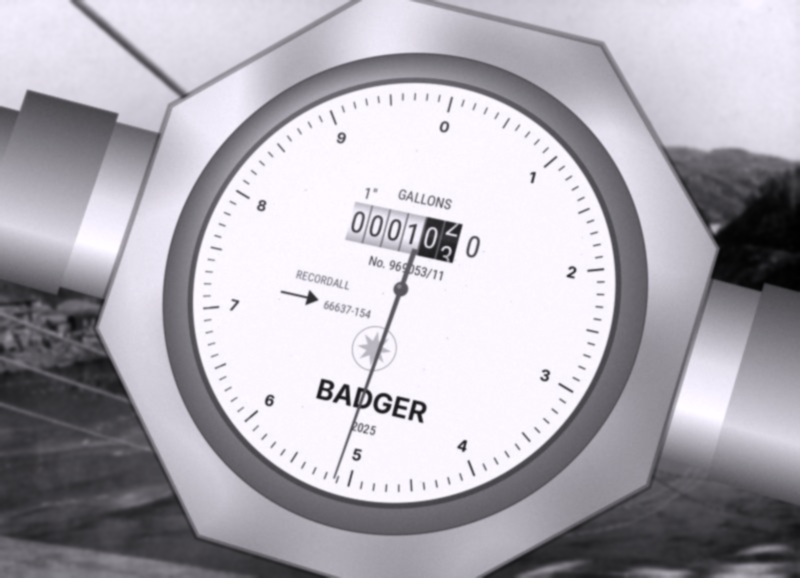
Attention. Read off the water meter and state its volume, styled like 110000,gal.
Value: 1025.1,gal
